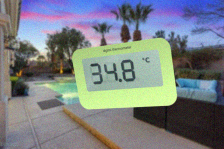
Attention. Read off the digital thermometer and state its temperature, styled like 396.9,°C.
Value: 34.8,°C
